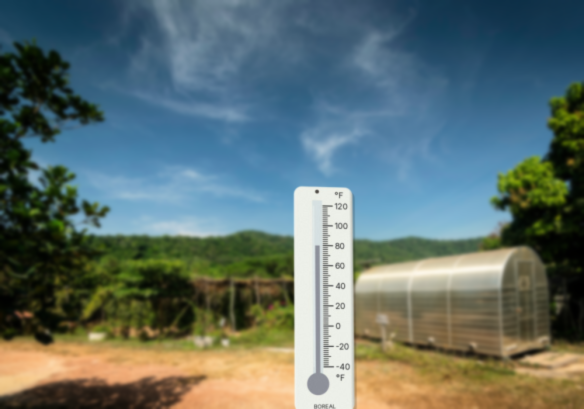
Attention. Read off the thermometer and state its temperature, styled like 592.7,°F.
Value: 80,°F
